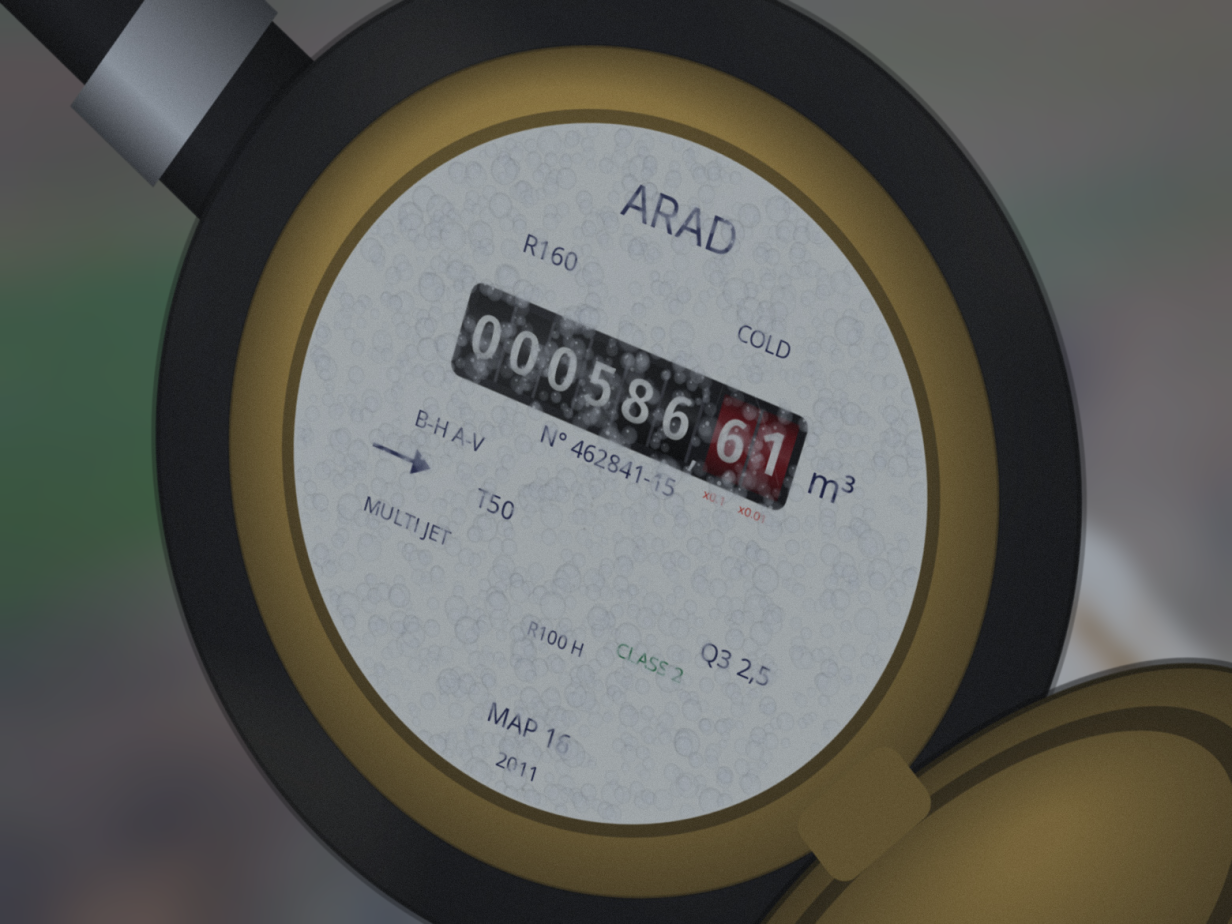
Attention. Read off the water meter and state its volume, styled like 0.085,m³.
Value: 586.61,m³
